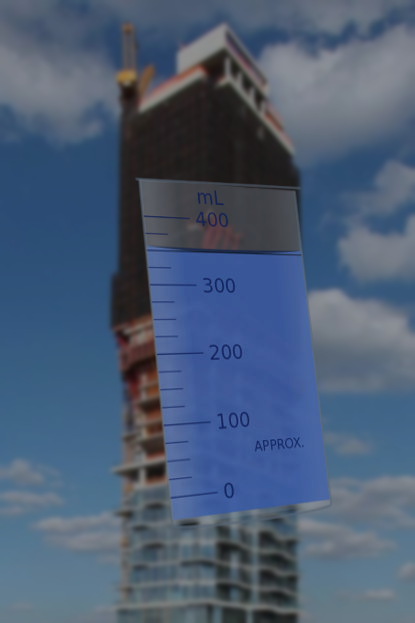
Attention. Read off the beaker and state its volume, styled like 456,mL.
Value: 350,mL
